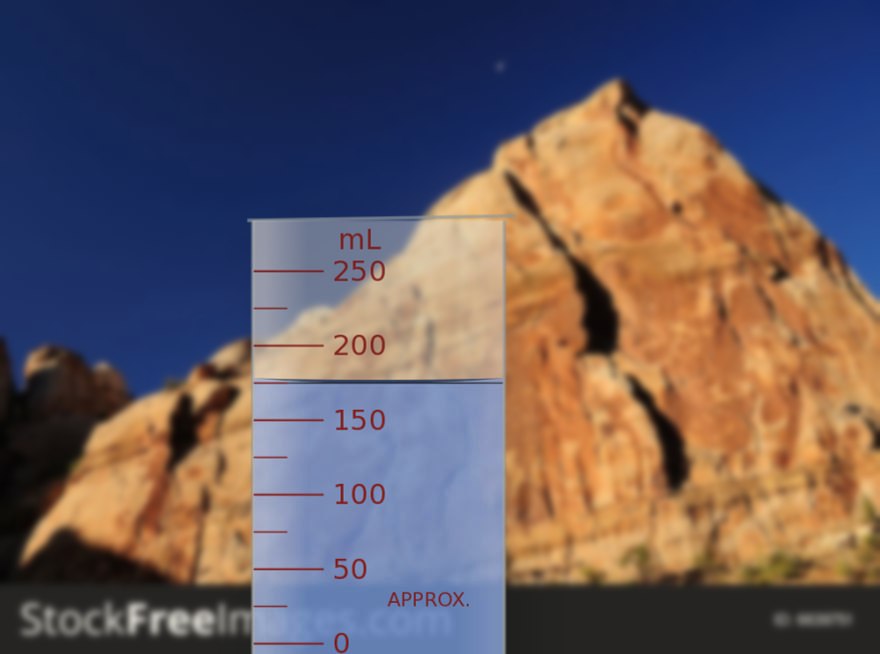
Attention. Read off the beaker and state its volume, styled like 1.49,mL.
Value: 175,mL
